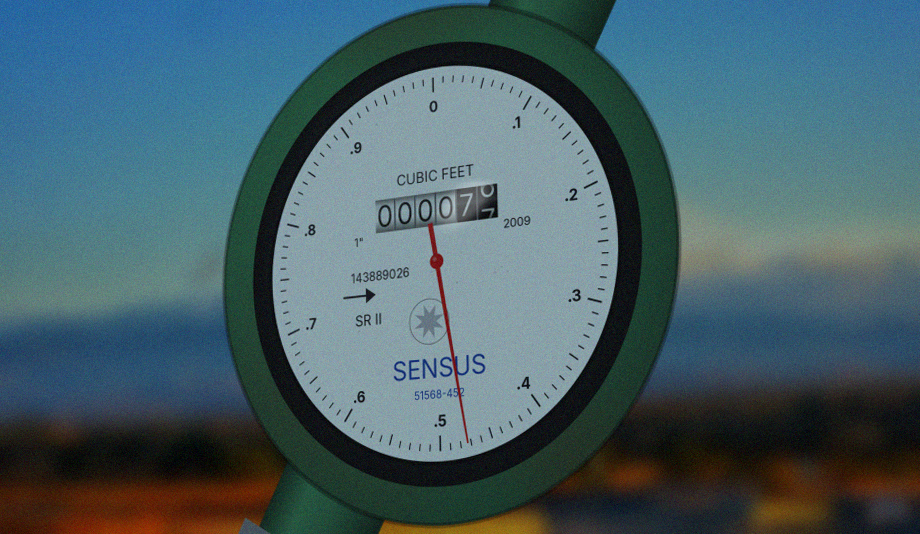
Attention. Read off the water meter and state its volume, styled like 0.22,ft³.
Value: 76.47,ft³
